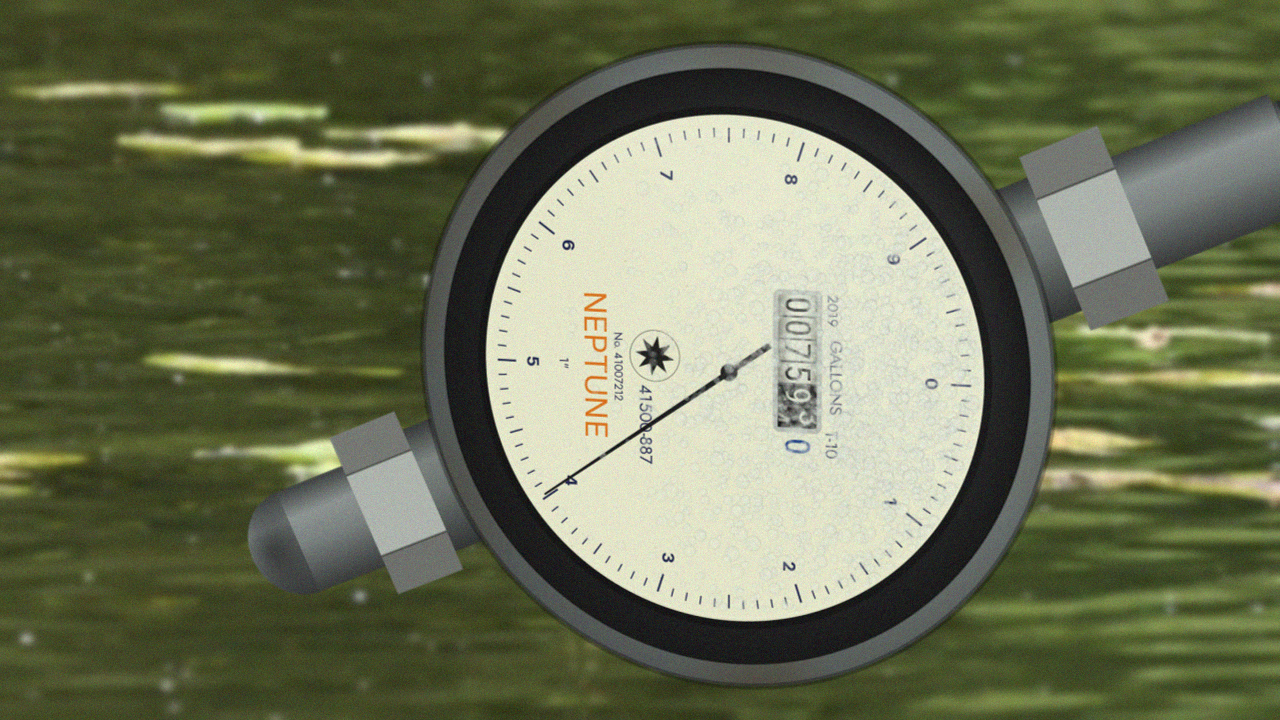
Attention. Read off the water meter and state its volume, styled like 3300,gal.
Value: 75934.0,gal
